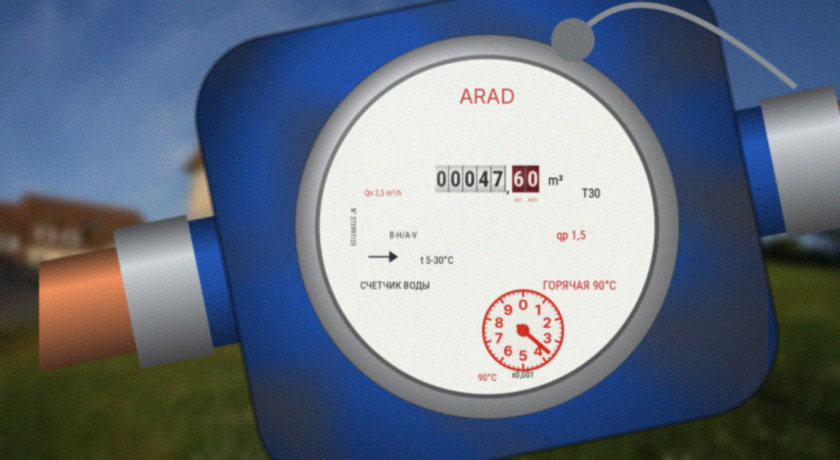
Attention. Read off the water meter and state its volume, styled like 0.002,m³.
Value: 47.603,m³
